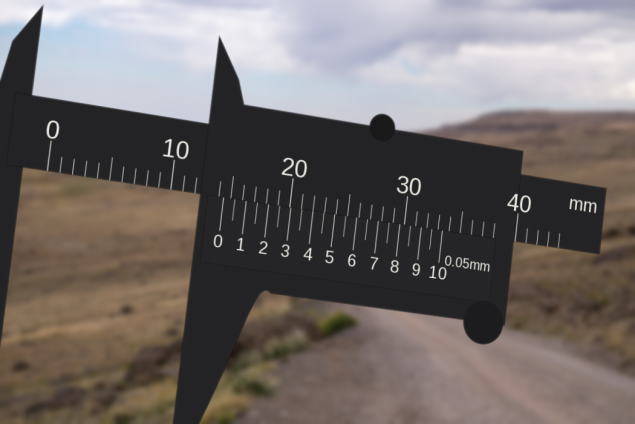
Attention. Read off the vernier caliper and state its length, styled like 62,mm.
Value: 14.4,mm
